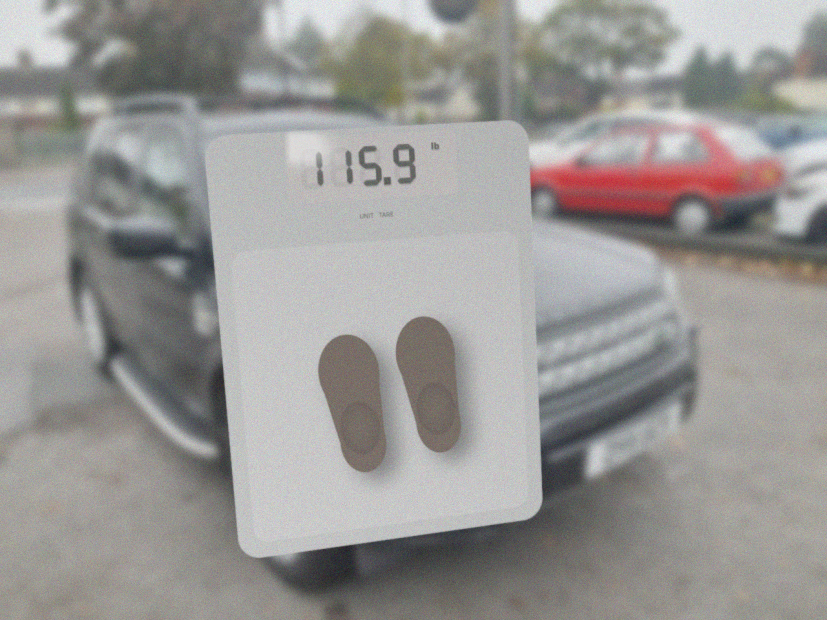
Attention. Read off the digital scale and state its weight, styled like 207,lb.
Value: 115.9,lb
